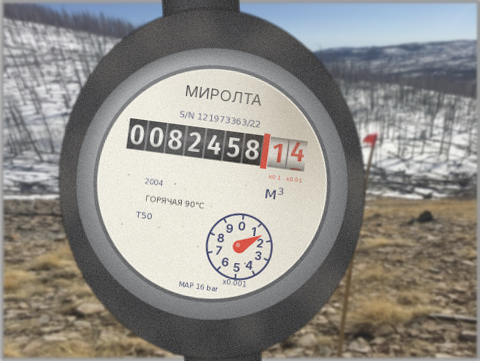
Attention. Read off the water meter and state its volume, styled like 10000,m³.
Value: 82458.141,m³
